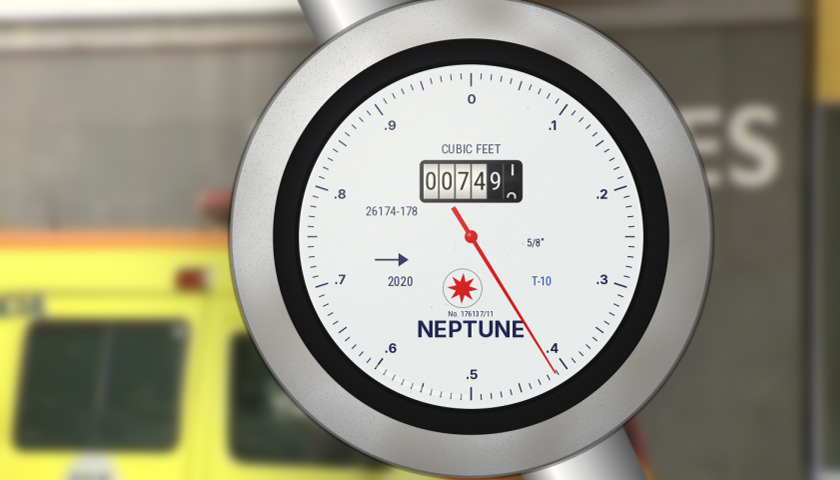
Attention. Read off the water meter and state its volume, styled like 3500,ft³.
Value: 7491.41,ft³
